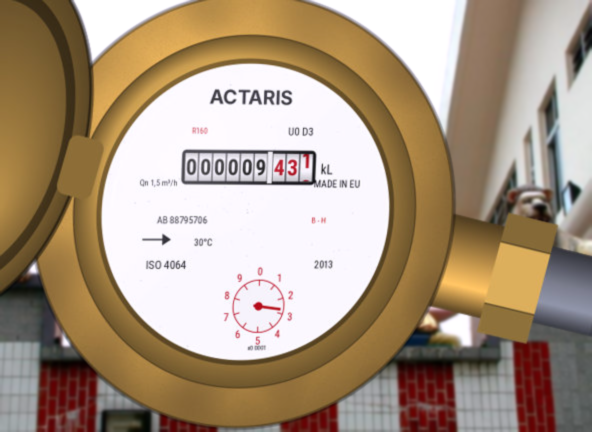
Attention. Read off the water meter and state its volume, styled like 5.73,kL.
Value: 9.4312,kL
